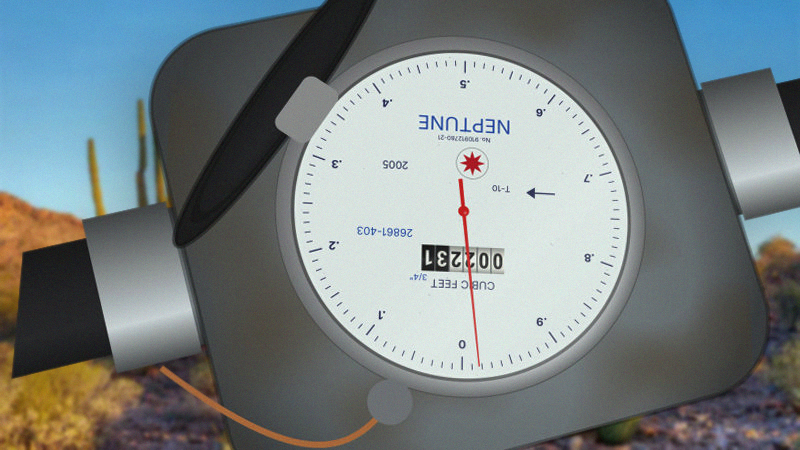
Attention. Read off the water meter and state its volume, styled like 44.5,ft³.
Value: 2230.98,ft³
